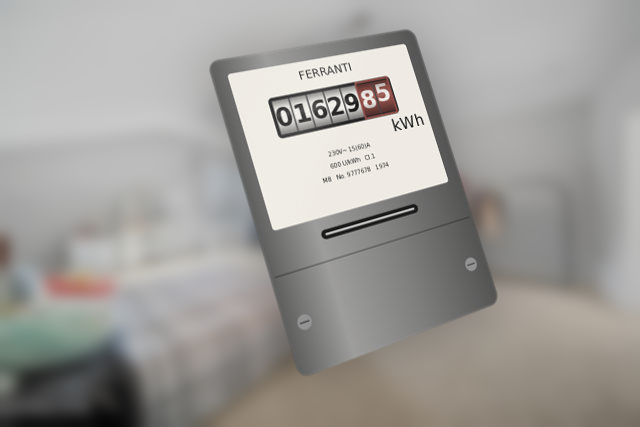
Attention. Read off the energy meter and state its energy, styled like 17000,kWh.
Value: 1629.85,kWh
